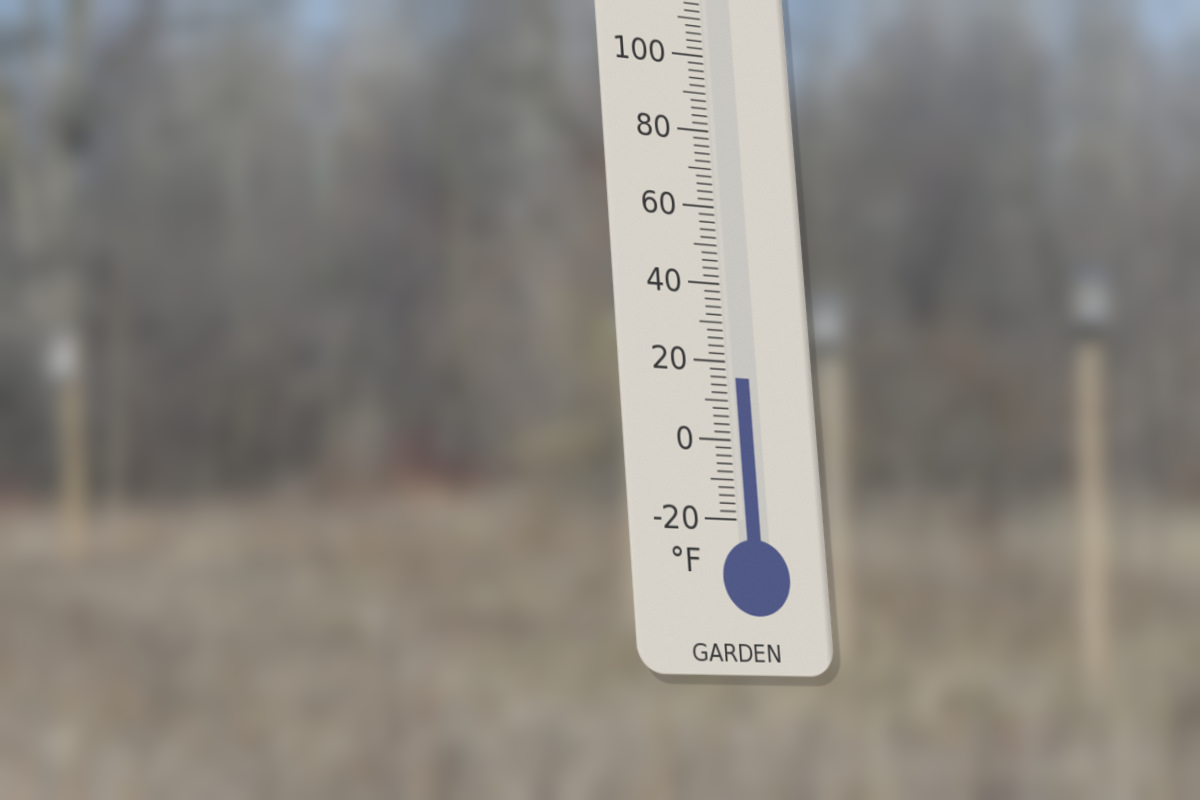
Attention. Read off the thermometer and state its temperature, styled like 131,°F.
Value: 16,°F
